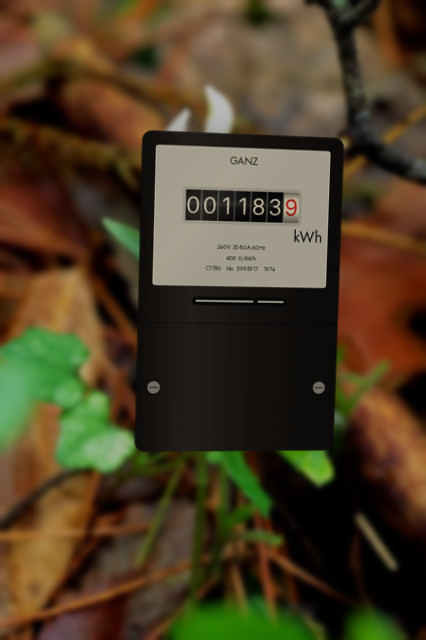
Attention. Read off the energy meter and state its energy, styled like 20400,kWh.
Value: 1183.9,kWh
